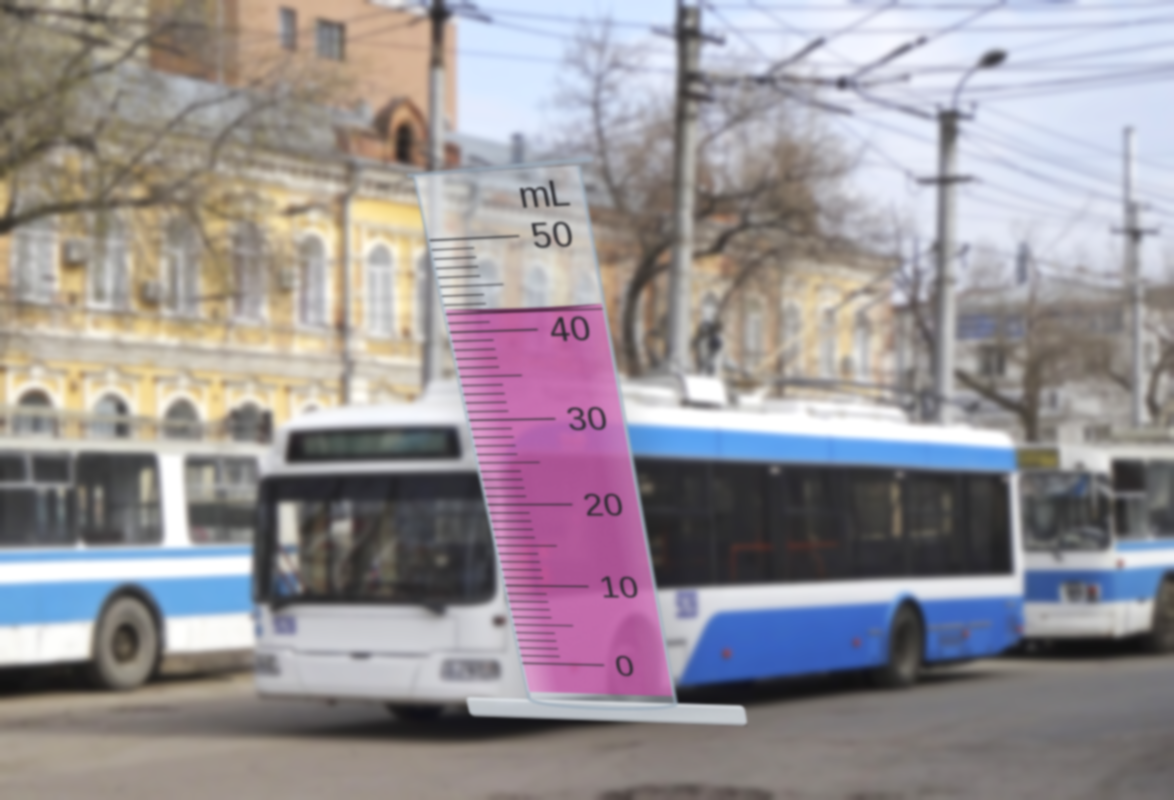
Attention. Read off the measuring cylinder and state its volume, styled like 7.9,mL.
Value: 42,mL
